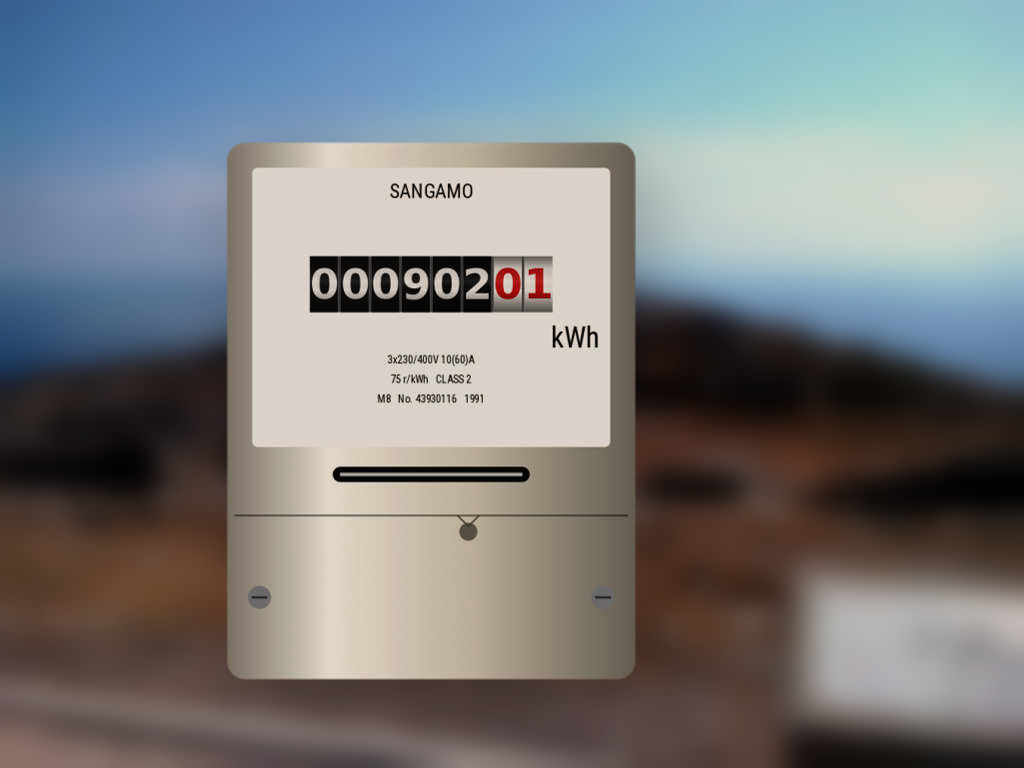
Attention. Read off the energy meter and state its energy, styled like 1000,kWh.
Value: 902.01,kWh
